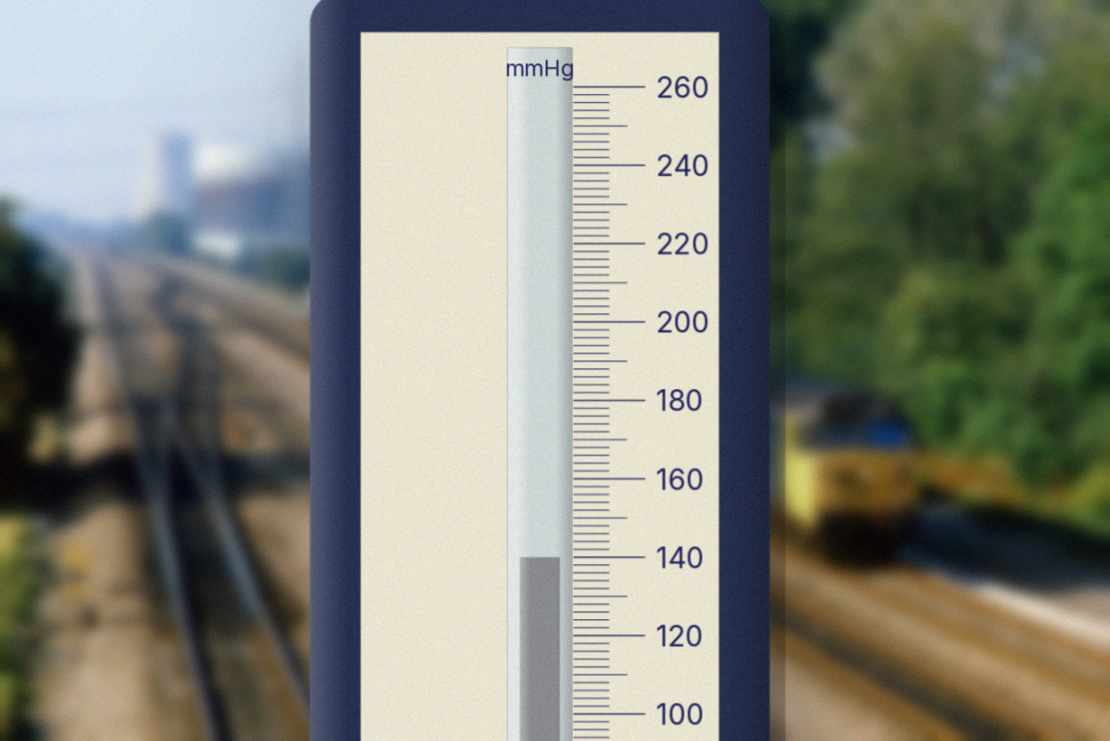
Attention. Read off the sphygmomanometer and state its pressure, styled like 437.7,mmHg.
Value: 140,mmHg
